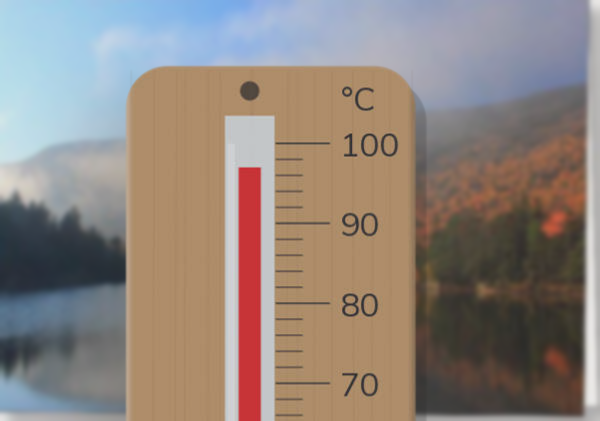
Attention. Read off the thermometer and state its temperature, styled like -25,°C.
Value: 97,°C
